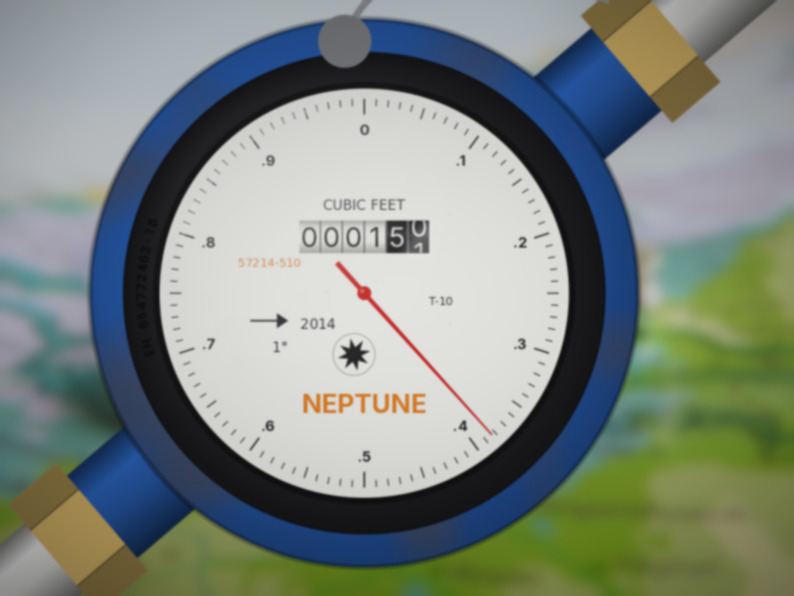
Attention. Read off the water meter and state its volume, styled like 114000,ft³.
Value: 150.38,ft³
